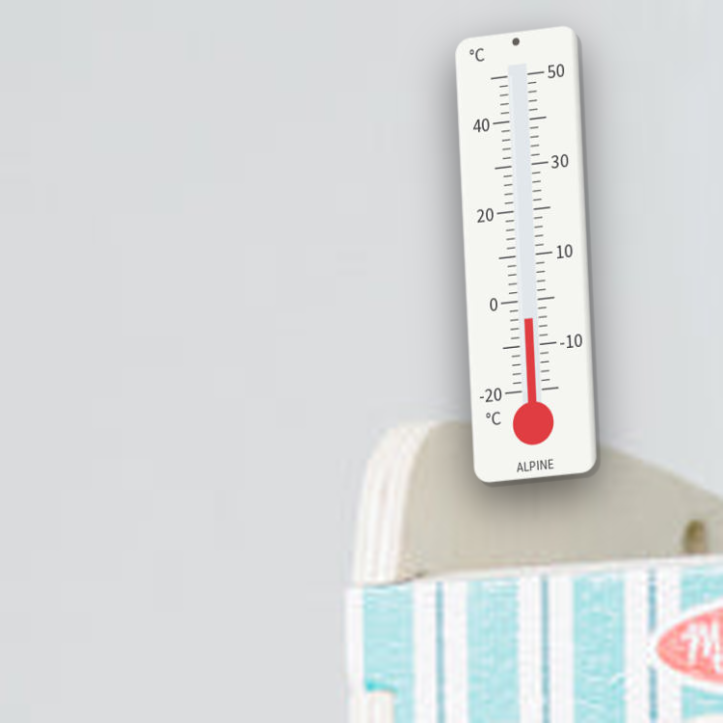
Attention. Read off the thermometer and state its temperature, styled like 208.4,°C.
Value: -4,°C
